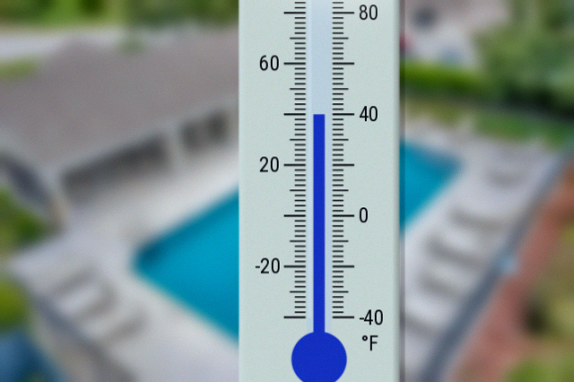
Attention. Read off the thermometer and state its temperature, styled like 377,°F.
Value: 40,°F
